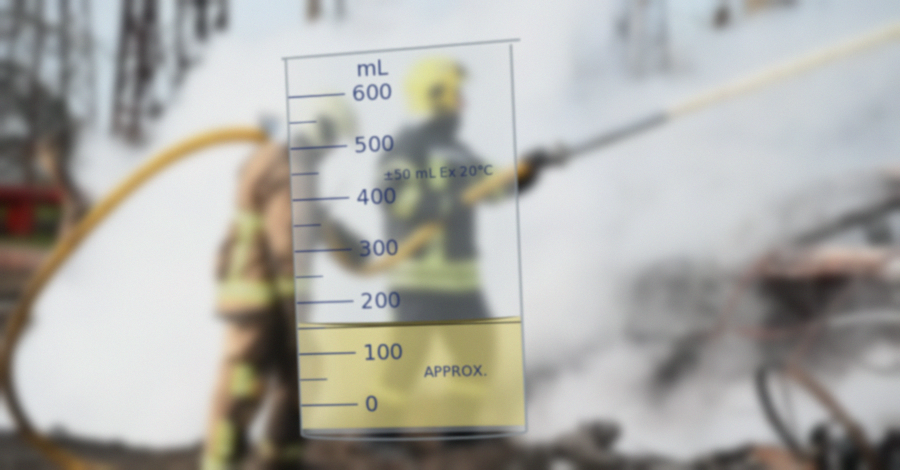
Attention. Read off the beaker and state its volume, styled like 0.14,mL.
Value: 150,mL
